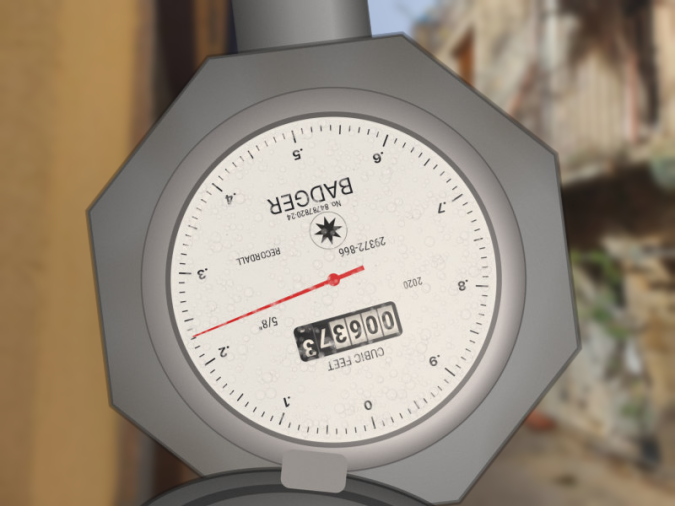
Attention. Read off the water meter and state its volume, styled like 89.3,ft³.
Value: 6373.23,ft³
